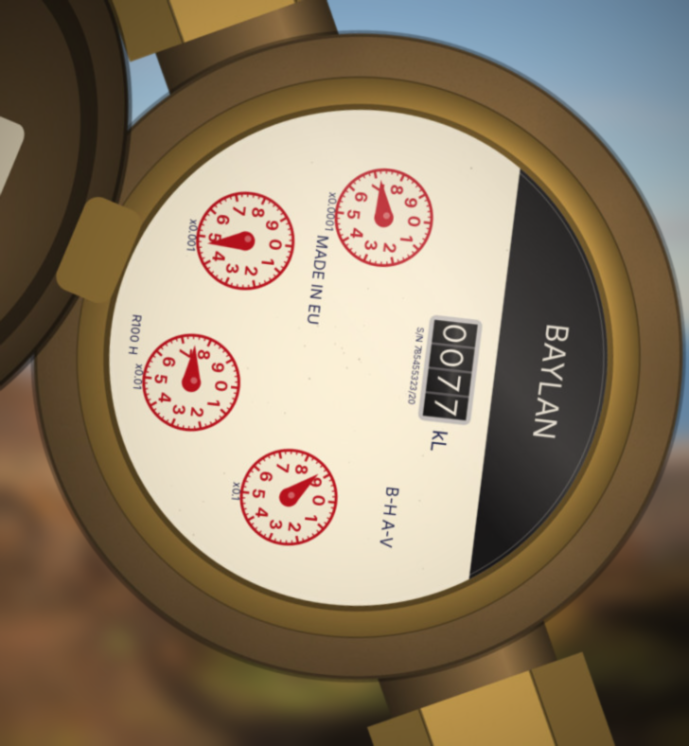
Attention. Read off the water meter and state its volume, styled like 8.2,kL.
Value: 77.8747,kL
